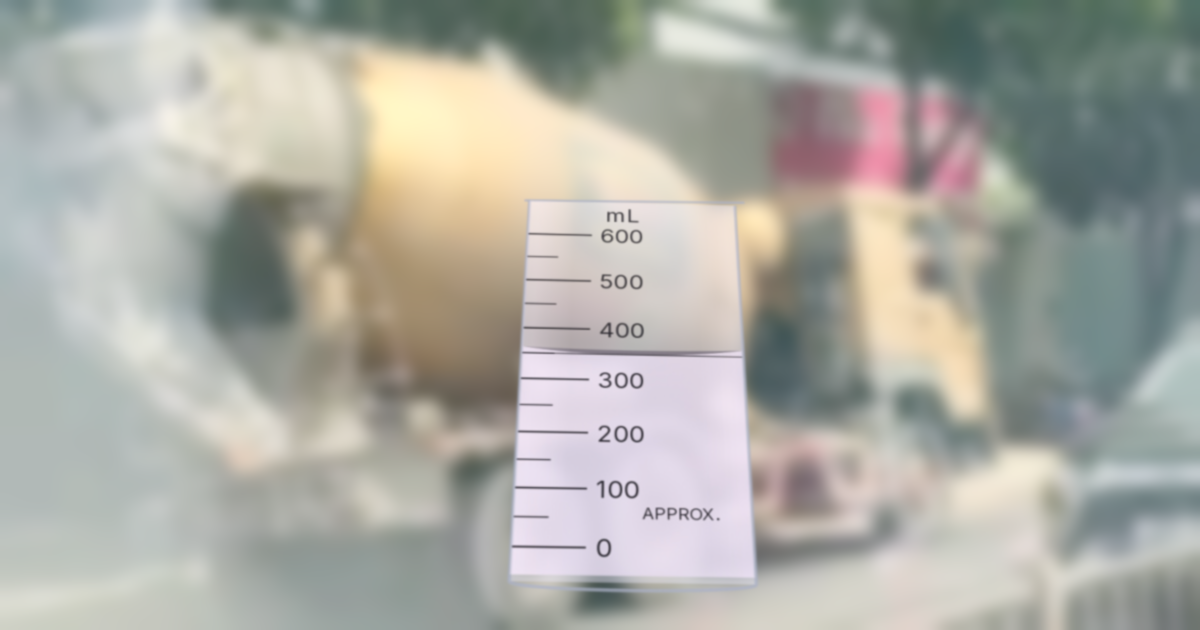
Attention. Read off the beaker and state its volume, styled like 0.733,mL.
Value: 350,mL
